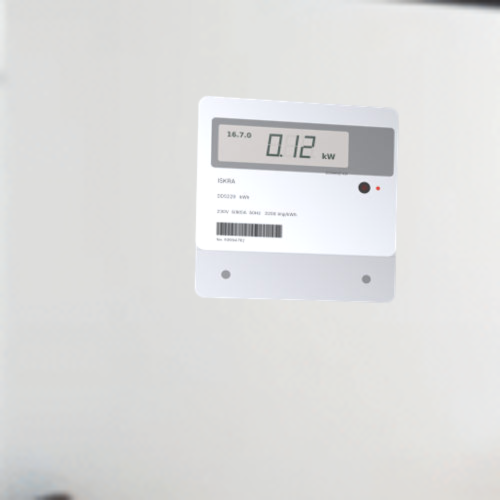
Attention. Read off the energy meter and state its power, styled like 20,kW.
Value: 0.12,kW
